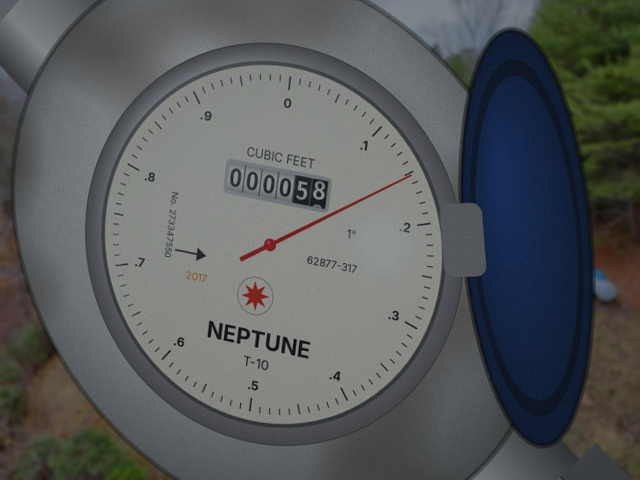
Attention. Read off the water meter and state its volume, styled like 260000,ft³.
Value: 58.15,ft³
